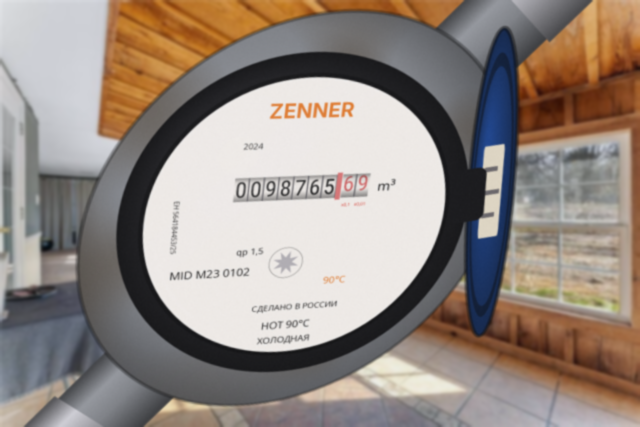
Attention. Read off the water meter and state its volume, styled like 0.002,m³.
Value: 98765.69,m³
